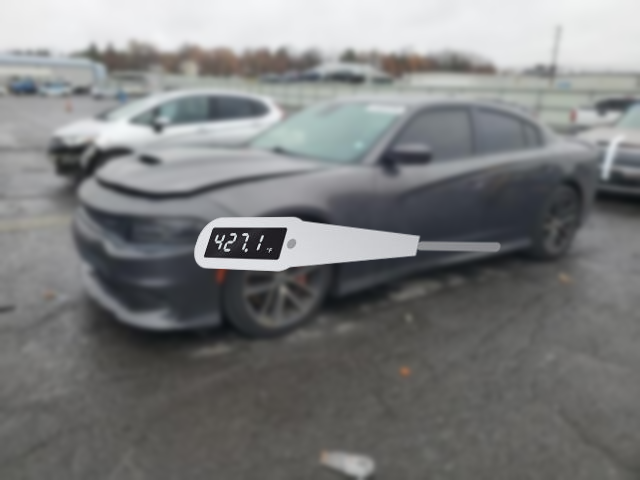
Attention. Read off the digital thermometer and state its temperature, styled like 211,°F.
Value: 427.1,°F
